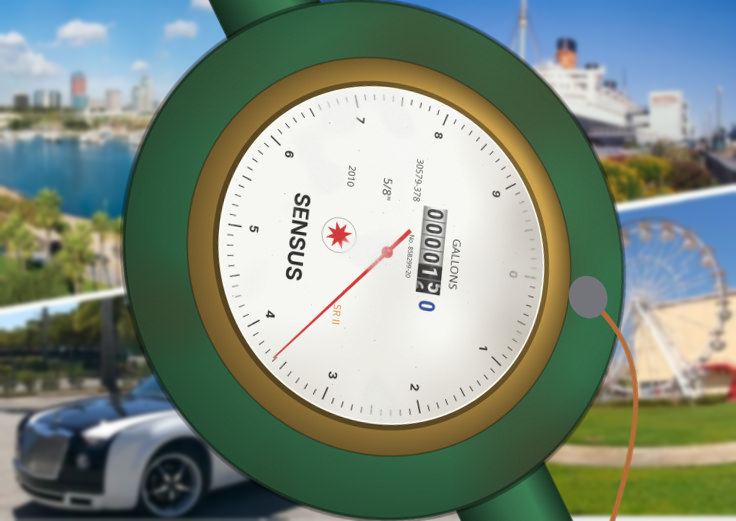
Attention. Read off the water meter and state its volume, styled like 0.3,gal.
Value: 153.6,gal
